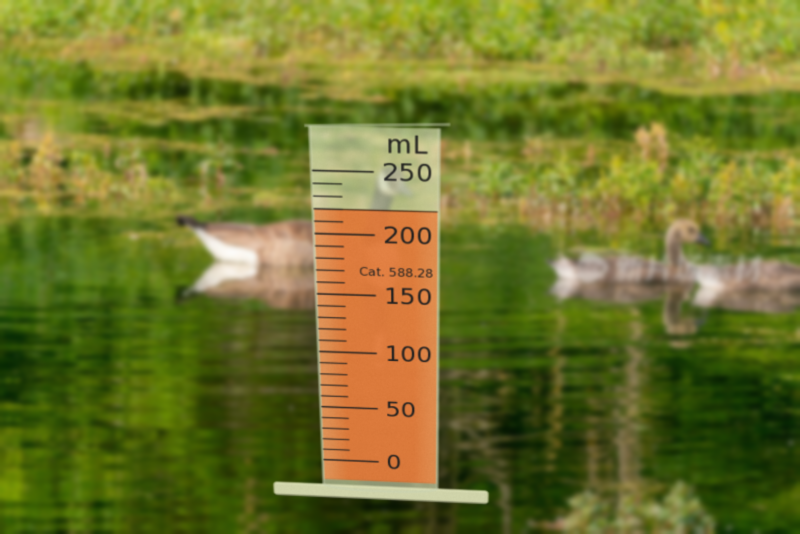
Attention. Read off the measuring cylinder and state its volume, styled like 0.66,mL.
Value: 220,mL
